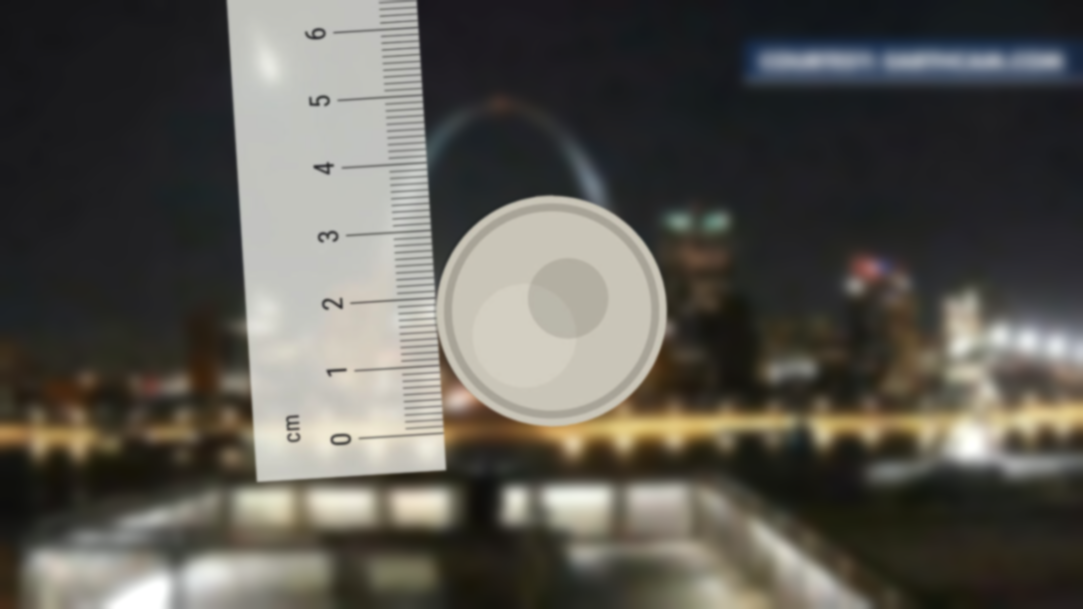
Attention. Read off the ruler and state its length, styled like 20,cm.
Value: 3.4,cm
